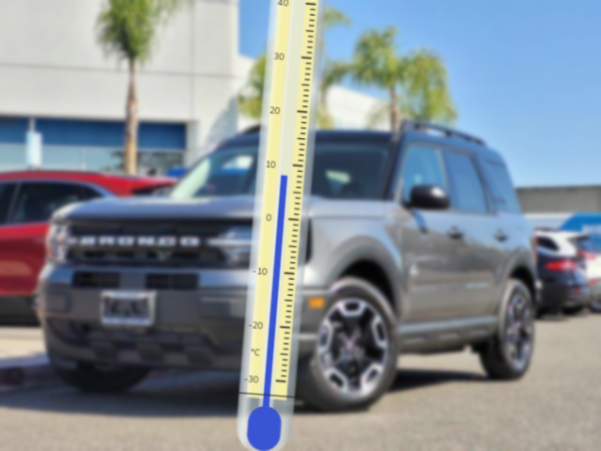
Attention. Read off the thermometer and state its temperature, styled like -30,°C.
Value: 8,°C
